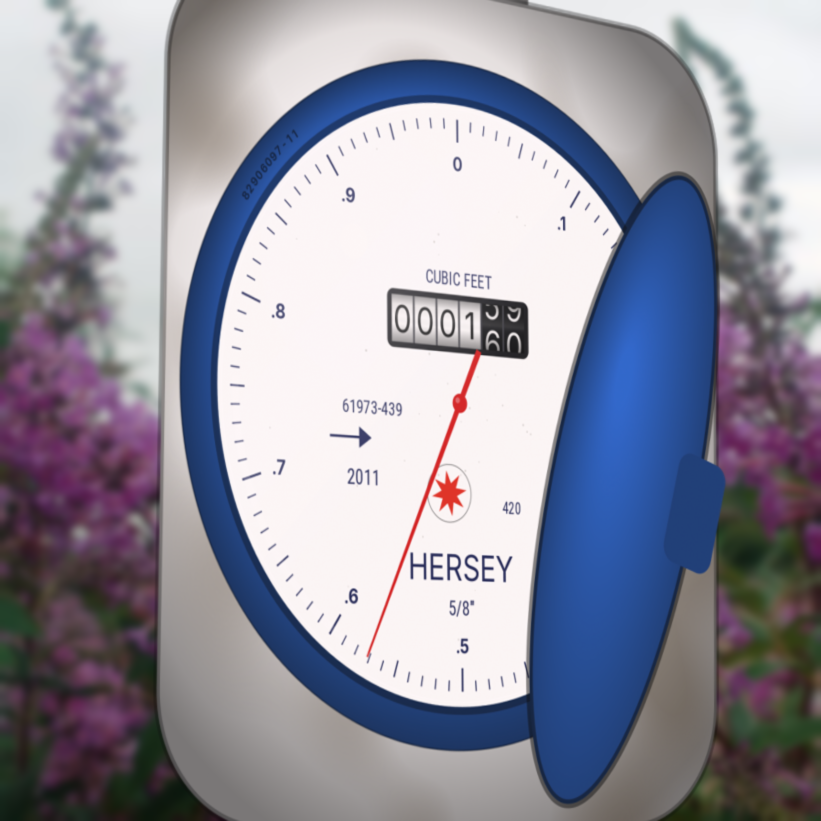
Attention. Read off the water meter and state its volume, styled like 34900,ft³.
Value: 159.57,ft³
